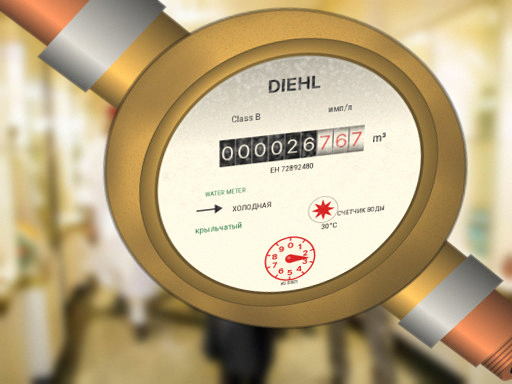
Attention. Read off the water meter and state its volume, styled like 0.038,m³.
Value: 26.7672,m³
